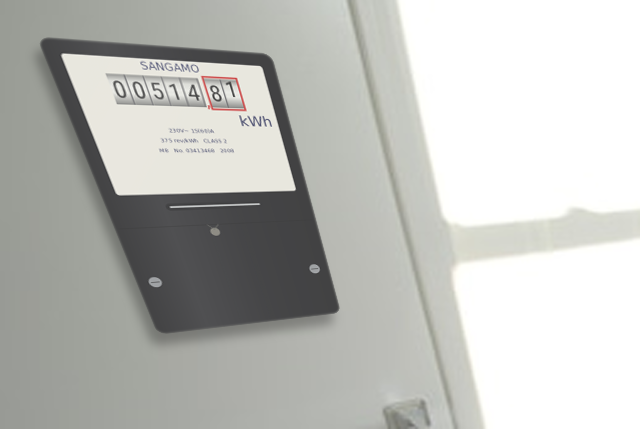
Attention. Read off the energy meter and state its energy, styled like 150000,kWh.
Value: 514.81,kWh
